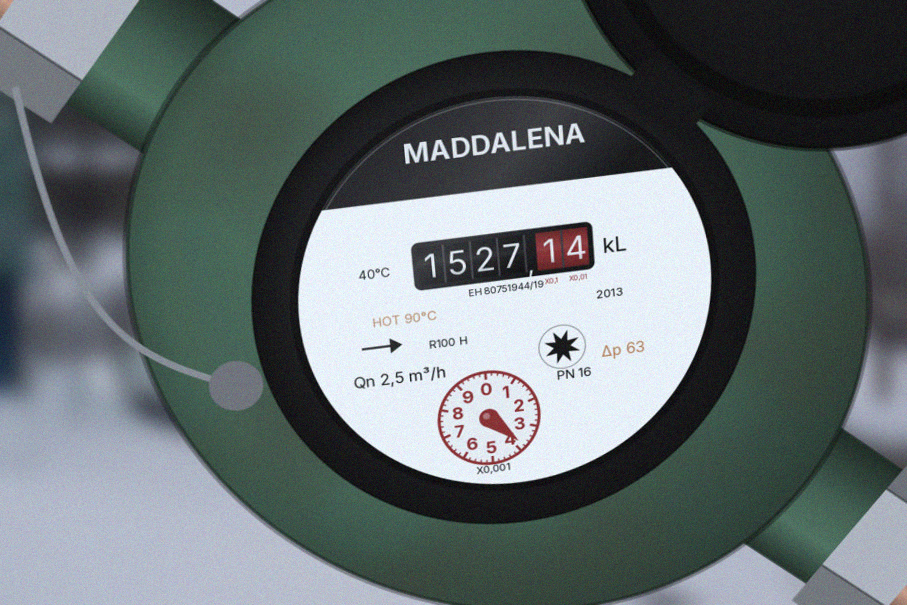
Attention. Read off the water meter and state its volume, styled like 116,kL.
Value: 1527.143,kL
